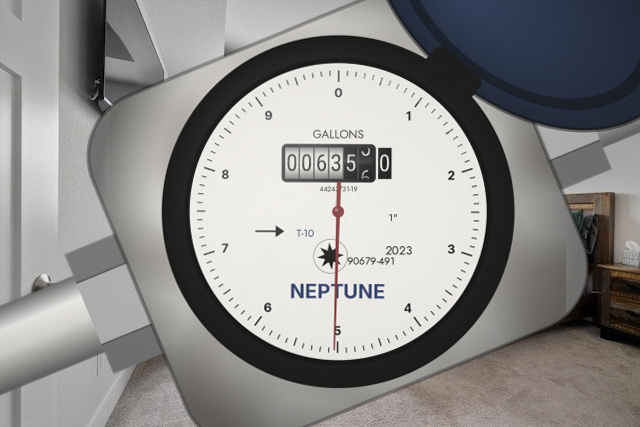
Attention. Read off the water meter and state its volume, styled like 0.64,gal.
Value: 63555.0,gal
